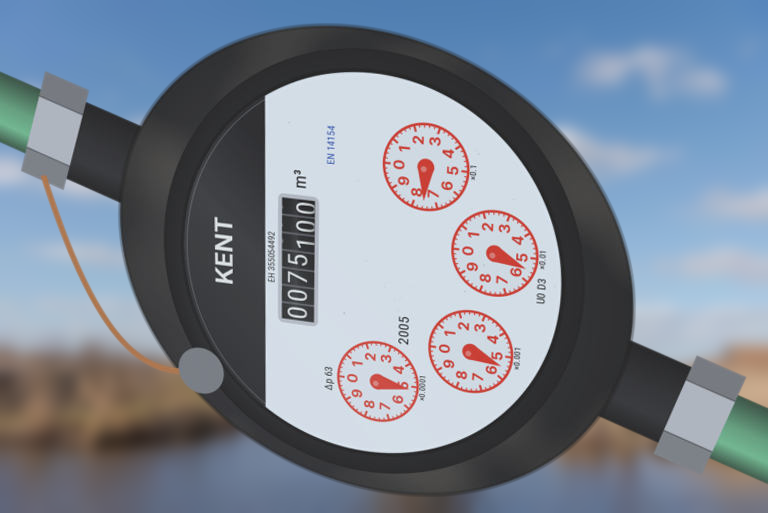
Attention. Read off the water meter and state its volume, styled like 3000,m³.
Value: 75099.7555,m³
